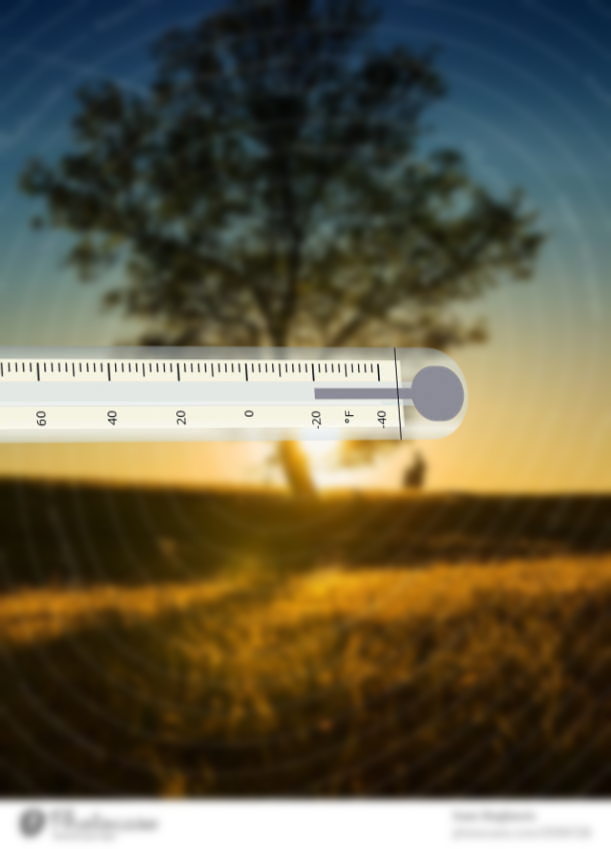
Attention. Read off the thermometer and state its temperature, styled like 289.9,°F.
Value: -20,°F
